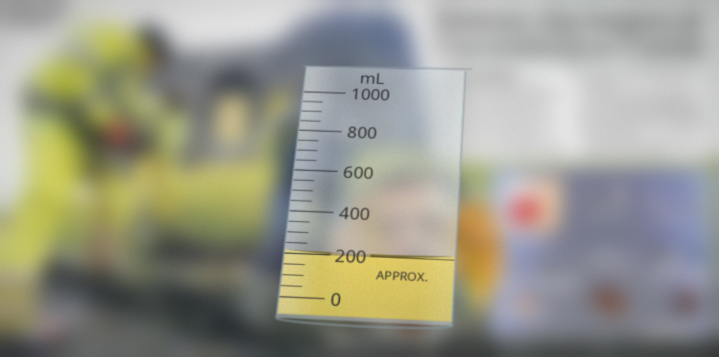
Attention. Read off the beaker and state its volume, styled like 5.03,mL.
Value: 200,mL
